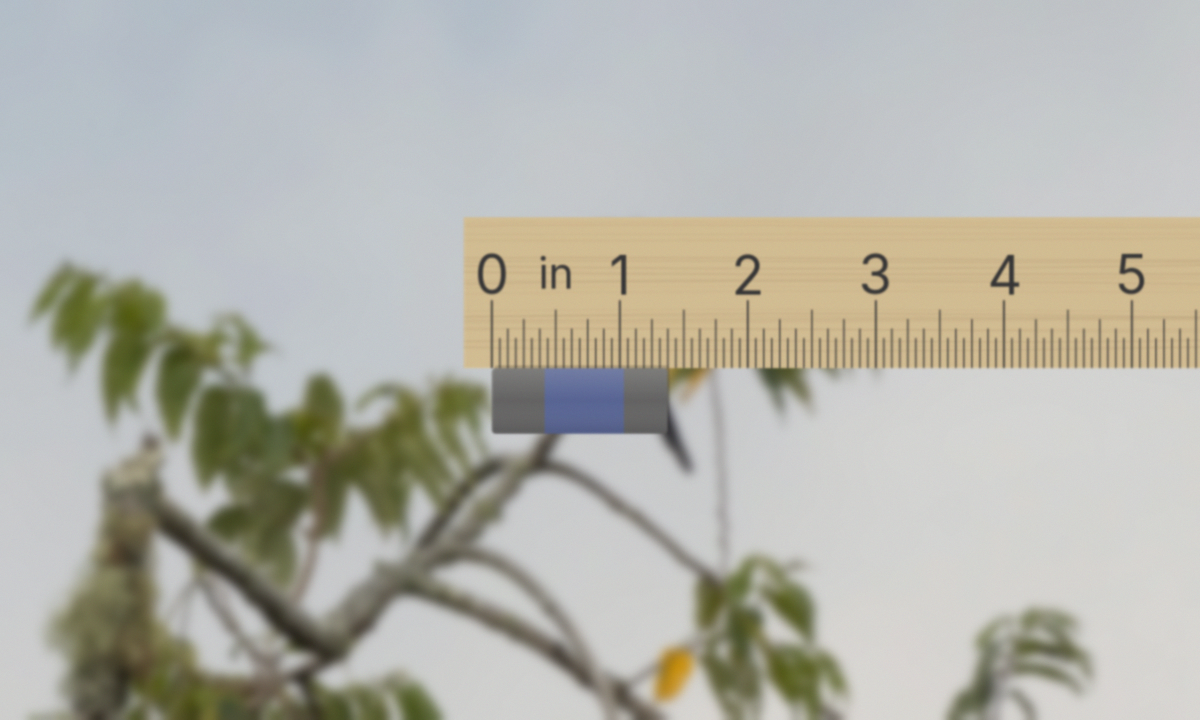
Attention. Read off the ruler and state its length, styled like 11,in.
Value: 1.375,in
